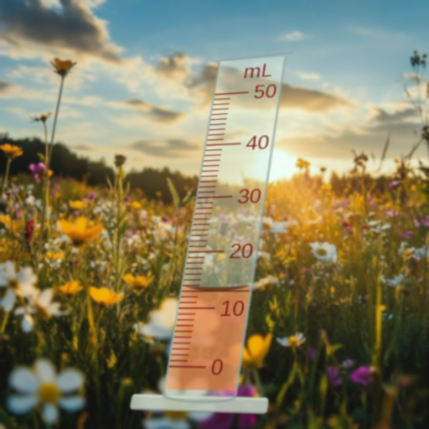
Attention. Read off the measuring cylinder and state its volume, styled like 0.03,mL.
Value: 13,mL
